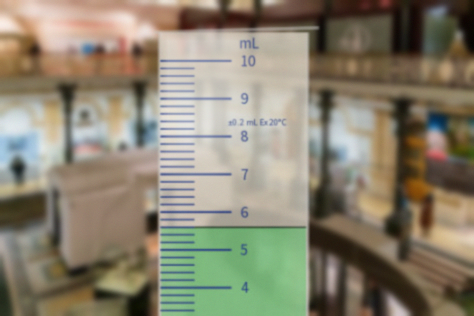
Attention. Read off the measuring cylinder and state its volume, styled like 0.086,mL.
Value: 5.6,mL
